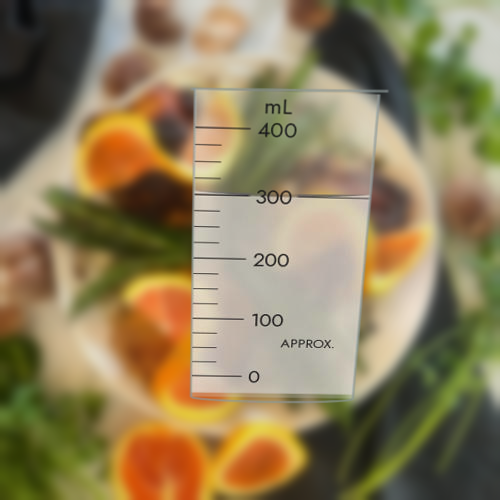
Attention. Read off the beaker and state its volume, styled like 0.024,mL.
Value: 300,mL
